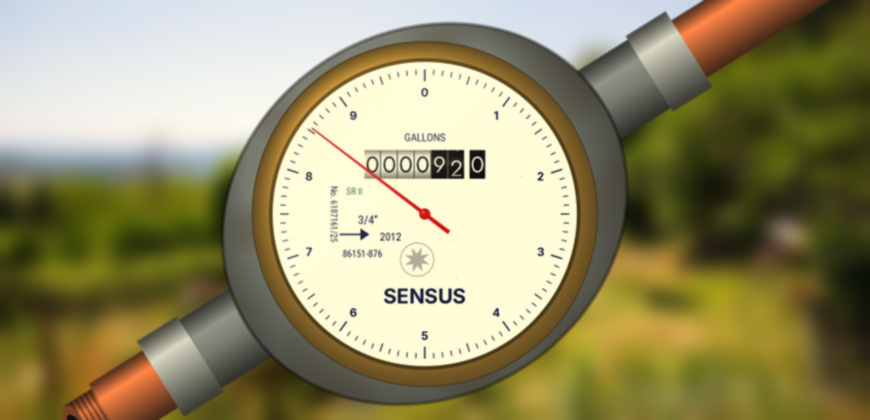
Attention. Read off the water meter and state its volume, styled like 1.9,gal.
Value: 918.5,gal
